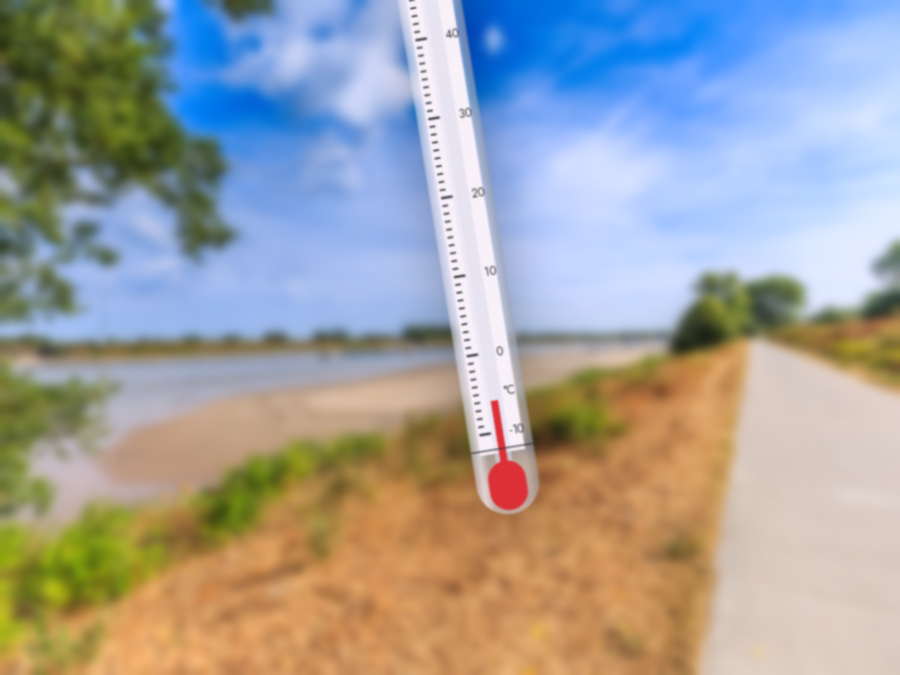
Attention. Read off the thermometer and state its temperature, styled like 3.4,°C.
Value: -6,°C
